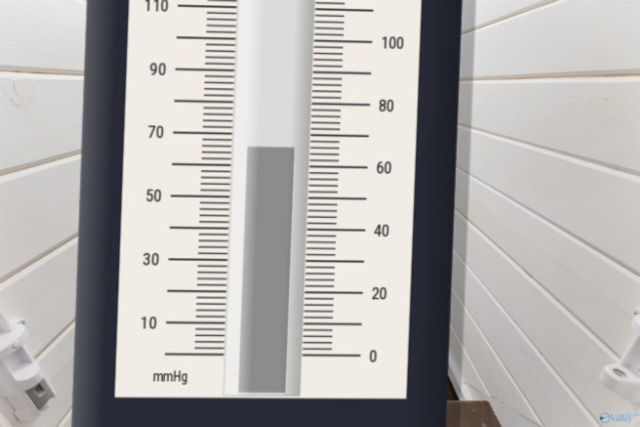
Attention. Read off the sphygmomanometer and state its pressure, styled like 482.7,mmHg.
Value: 66,mmHg
